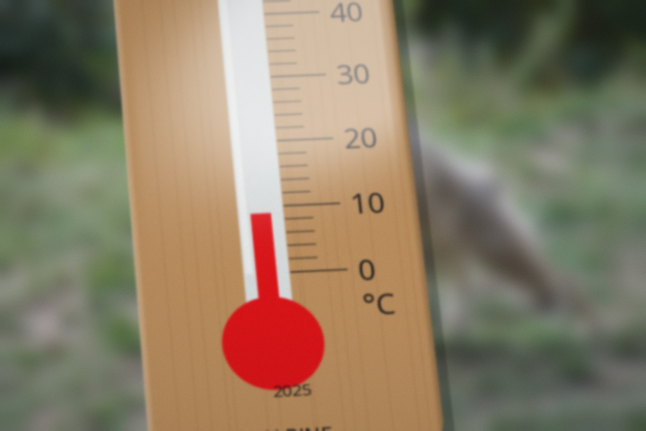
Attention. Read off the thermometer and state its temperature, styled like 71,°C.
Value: 9,°C
